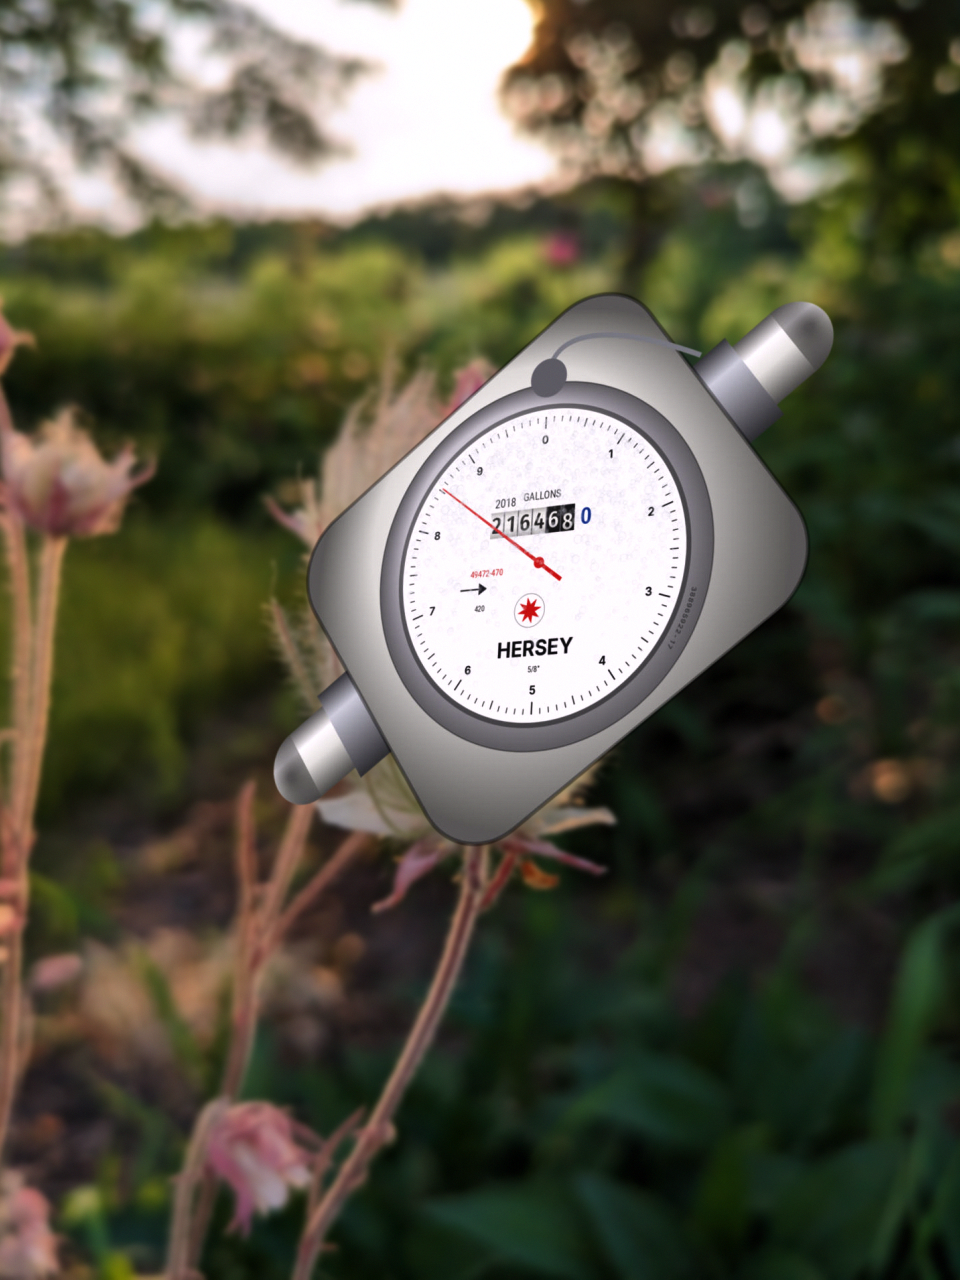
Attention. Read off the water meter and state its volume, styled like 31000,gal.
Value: 2164678.5,gal
